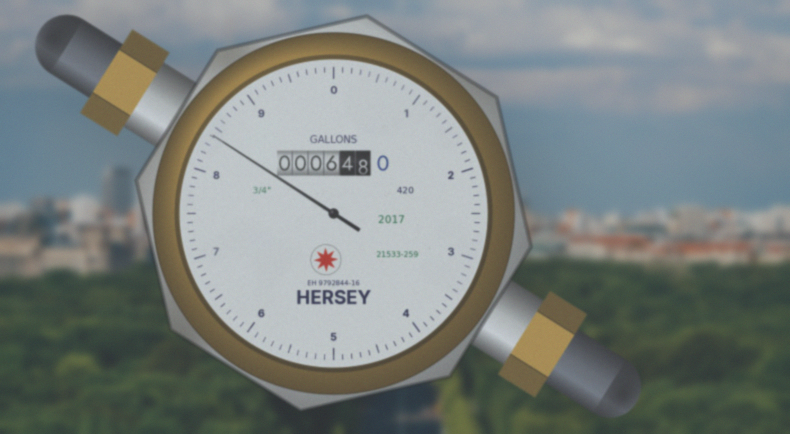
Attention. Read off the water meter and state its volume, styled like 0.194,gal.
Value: 6478.4,gal
